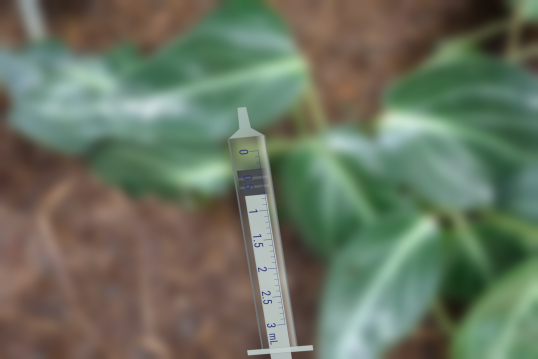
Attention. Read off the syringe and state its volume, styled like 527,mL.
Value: 0.3,mL
